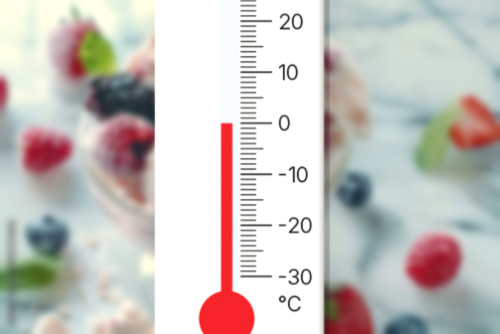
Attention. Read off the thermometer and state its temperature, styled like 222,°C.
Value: 0,°C
